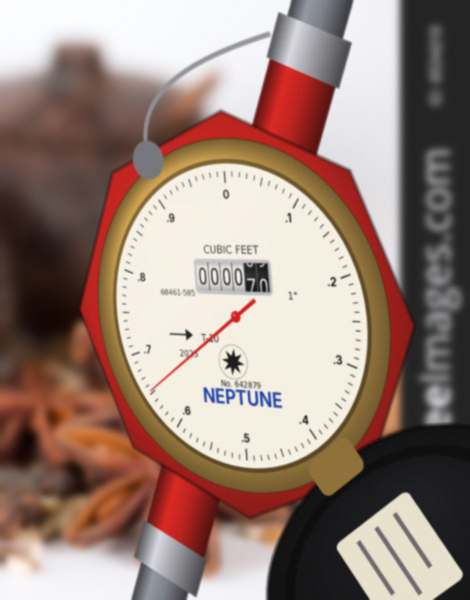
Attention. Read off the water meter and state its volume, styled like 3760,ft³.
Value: 69.65,ft³
